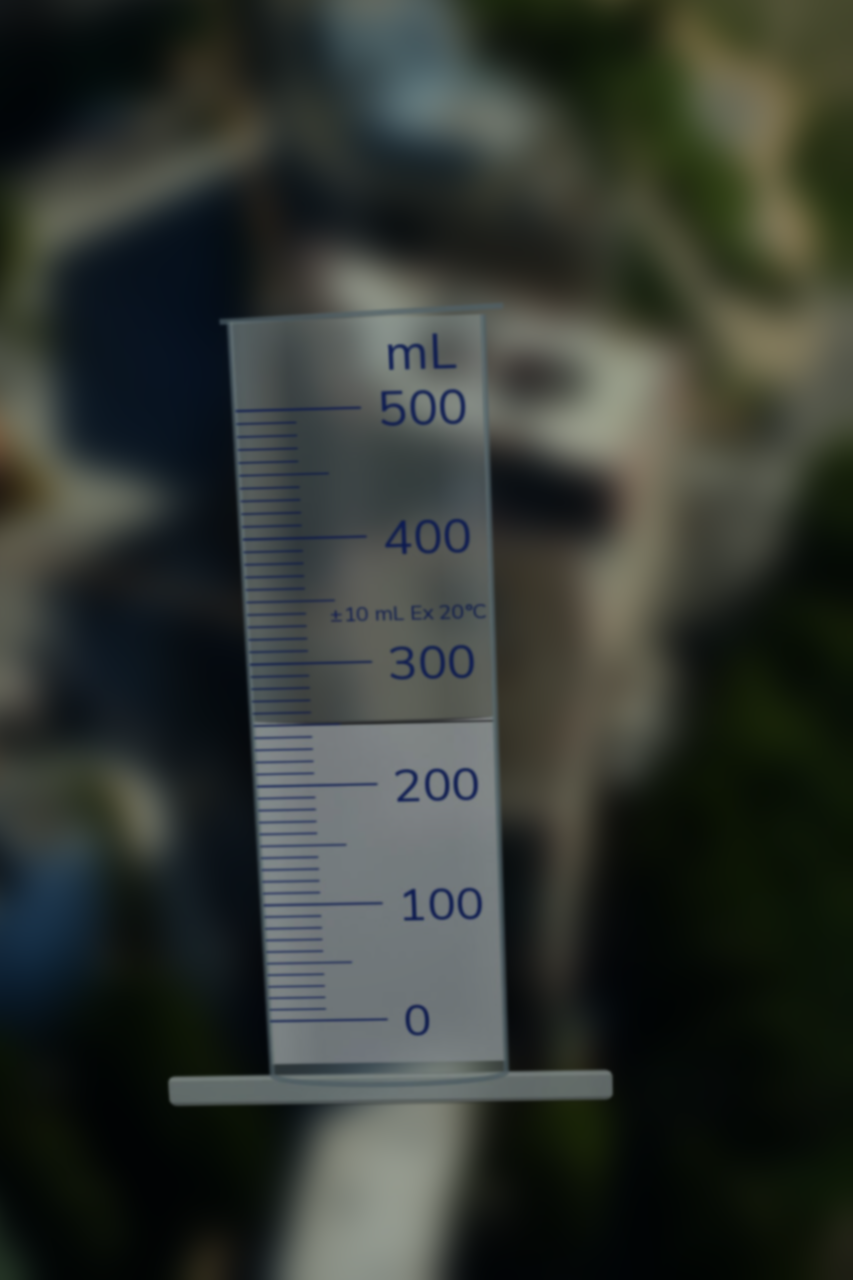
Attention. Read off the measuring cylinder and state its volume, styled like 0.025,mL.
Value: 250,mL
